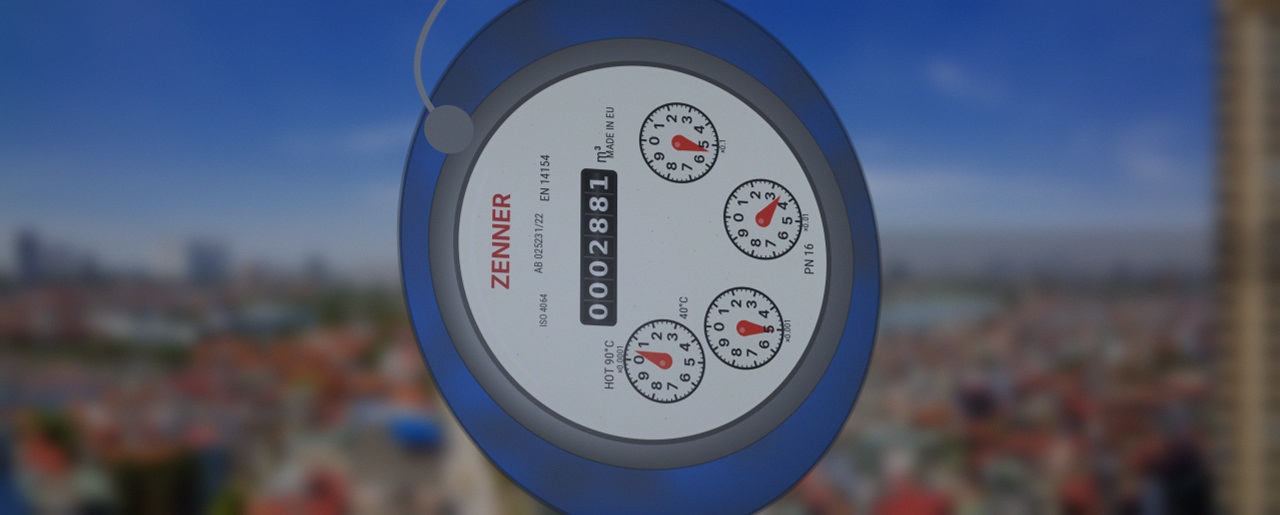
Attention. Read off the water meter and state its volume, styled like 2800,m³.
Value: 2881.5350,m³
